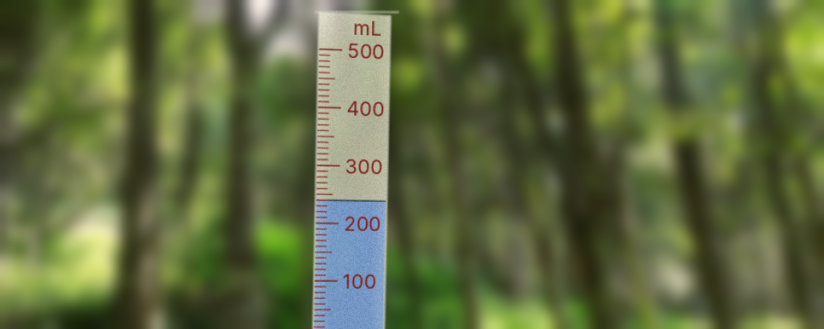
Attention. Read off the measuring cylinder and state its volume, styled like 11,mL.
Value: 240,mL
